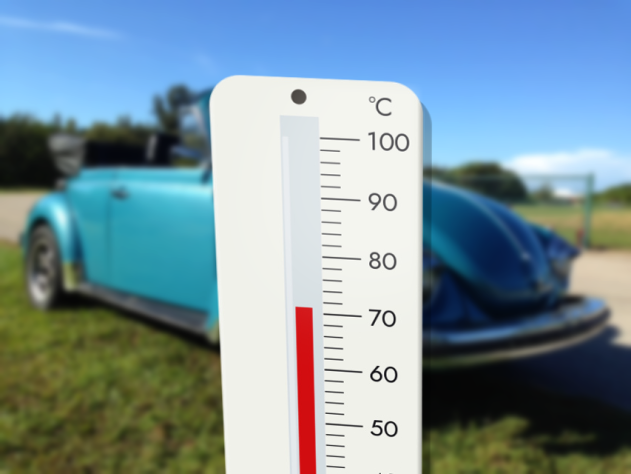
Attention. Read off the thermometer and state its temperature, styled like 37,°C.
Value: 71,°C
